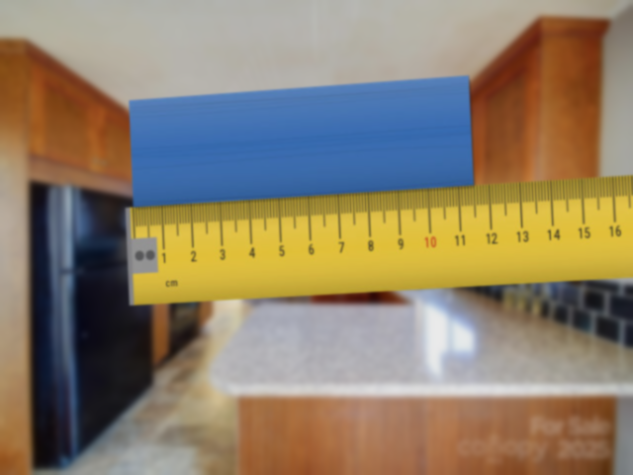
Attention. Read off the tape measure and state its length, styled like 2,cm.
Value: 11.5,cm
